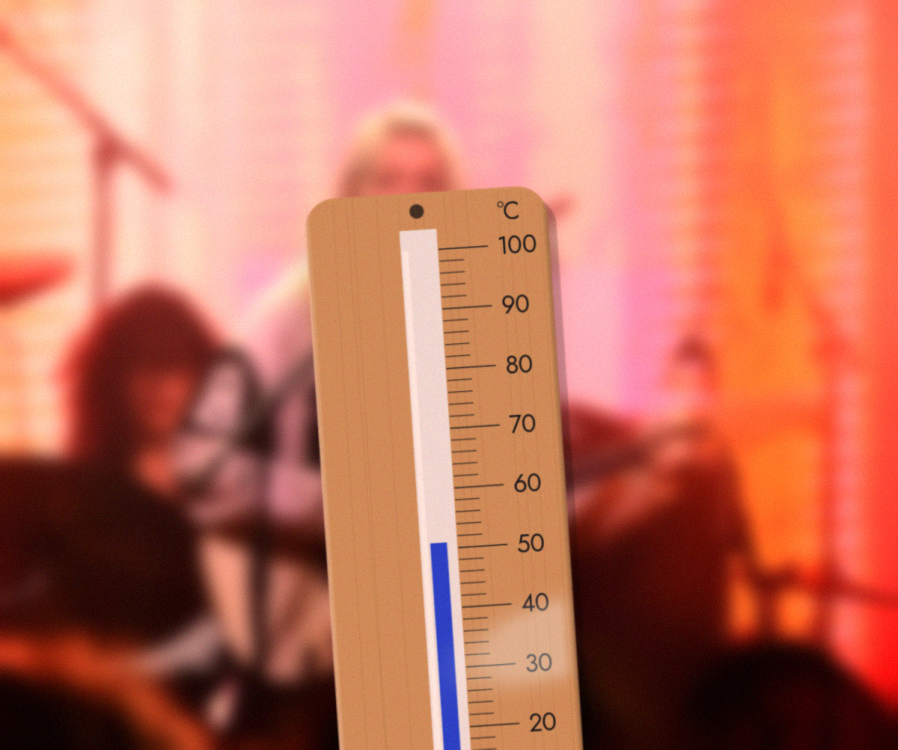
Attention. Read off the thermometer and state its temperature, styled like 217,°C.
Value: 51,°C
